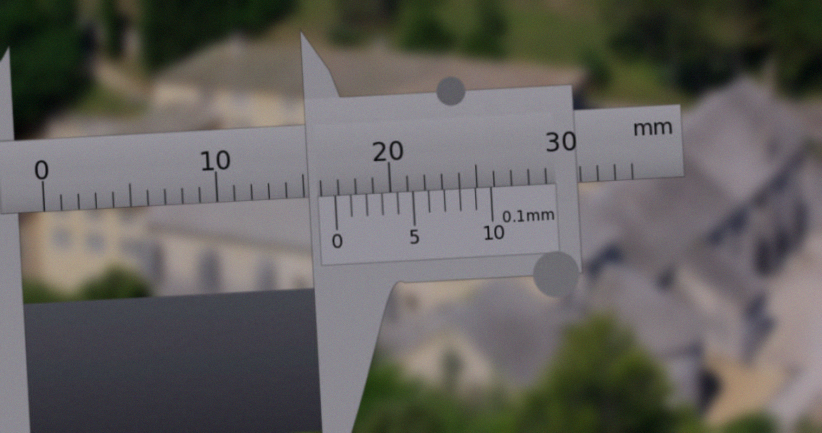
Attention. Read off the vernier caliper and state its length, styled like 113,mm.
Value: 16.8,mm
